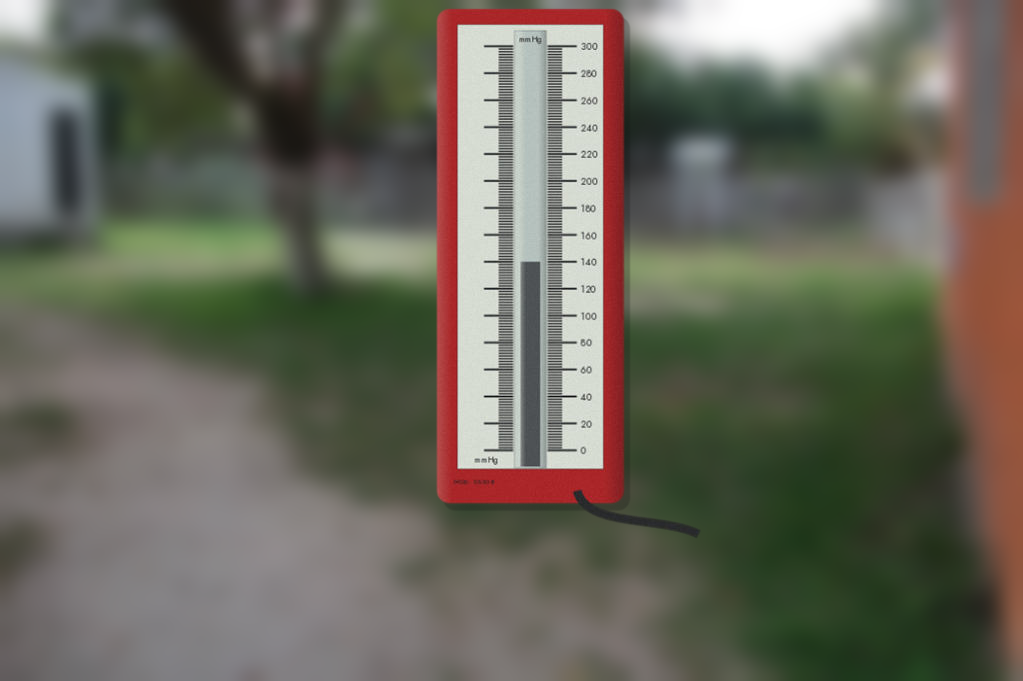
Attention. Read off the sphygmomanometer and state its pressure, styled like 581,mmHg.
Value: 140,mmHg
